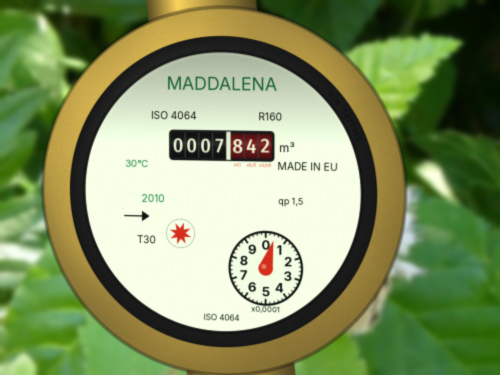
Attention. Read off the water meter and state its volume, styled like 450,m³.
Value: 7.8420,m³
